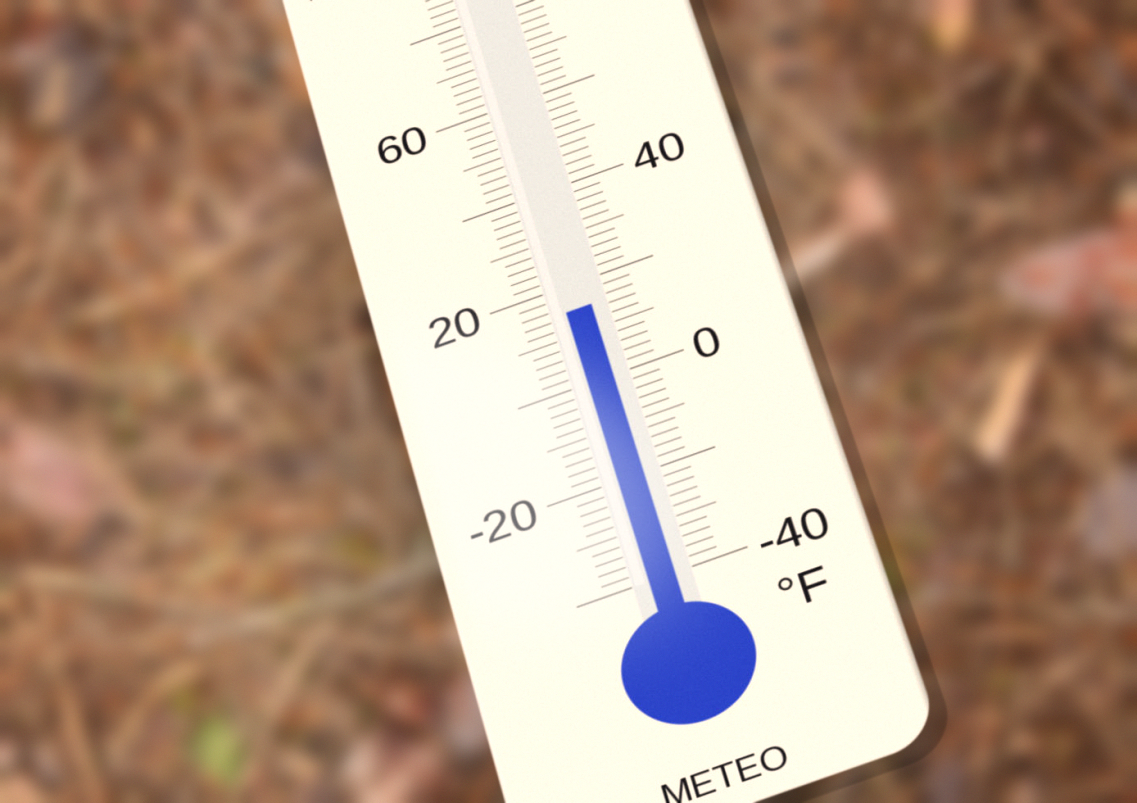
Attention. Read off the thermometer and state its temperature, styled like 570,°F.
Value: 15,°F
